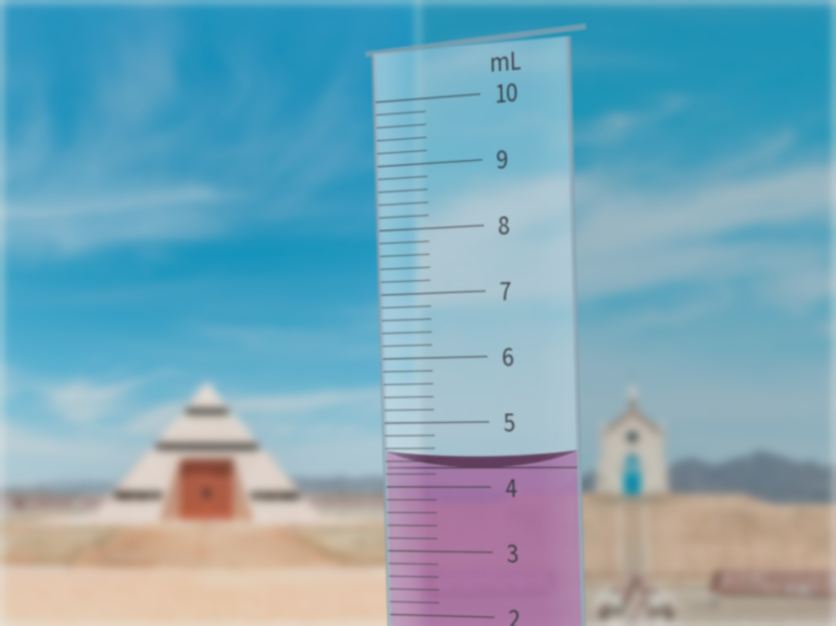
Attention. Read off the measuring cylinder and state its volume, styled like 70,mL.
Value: 4.3,mL
